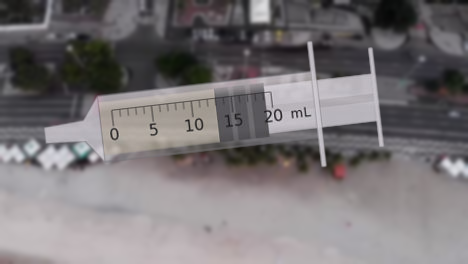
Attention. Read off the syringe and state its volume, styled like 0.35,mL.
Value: 13,mL
